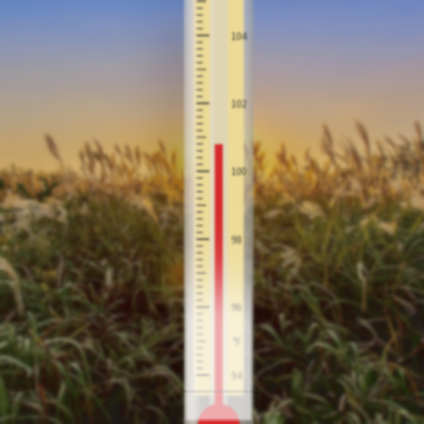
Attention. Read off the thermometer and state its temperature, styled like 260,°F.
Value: 100.8,°F
